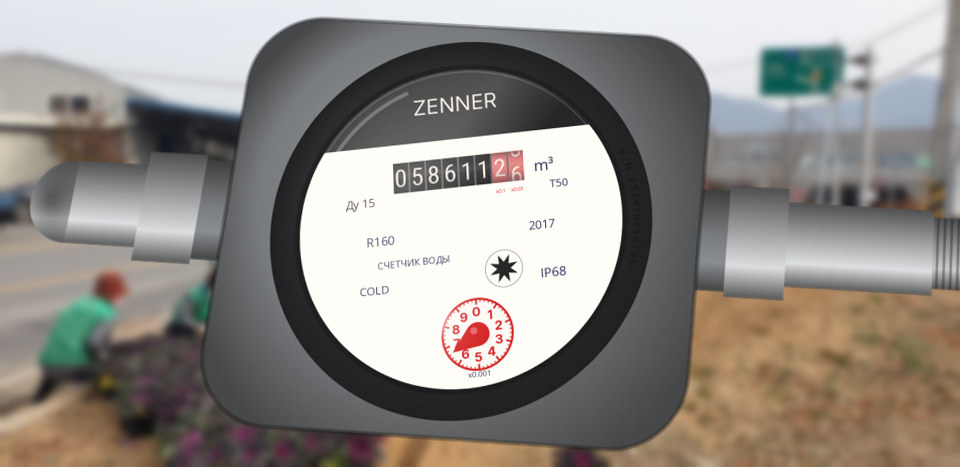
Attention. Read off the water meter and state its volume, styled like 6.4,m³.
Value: 58611.256,m³
